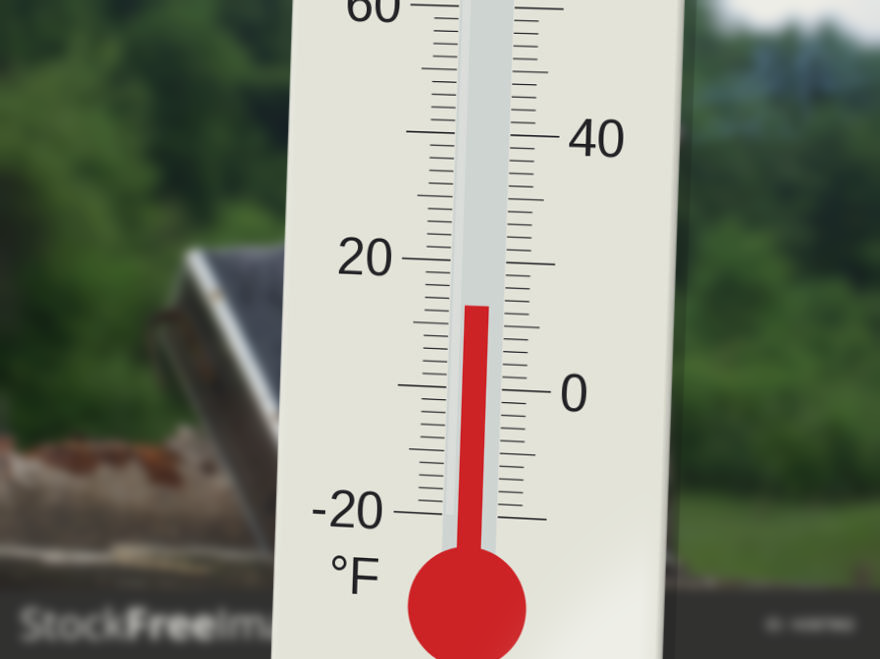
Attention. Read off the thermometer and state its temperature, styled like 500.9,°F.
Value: 13,°F
